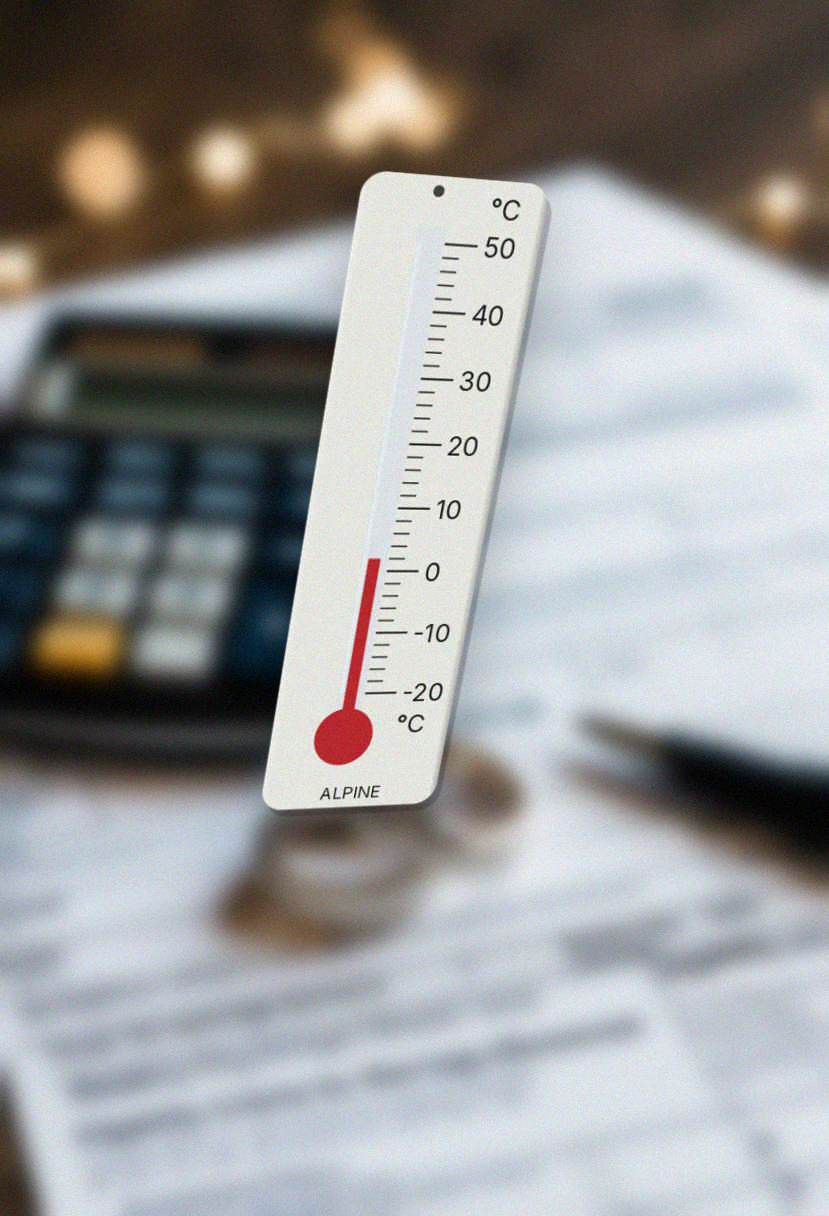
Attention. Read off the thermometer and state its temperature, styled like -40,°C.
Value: 2,°C
